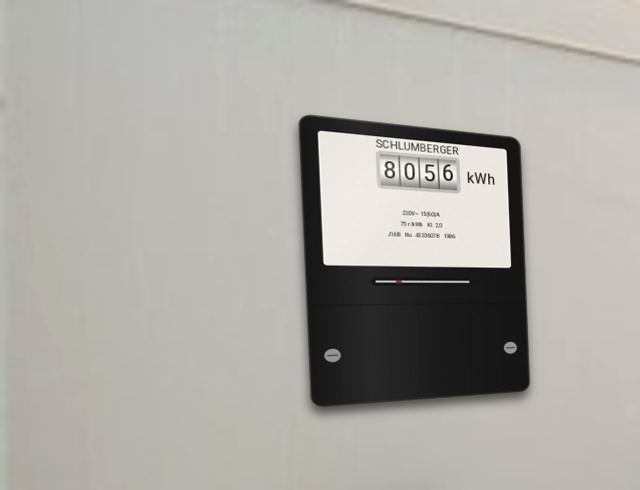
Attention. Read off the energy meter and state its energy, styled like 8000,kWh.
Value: 8056,kWh
